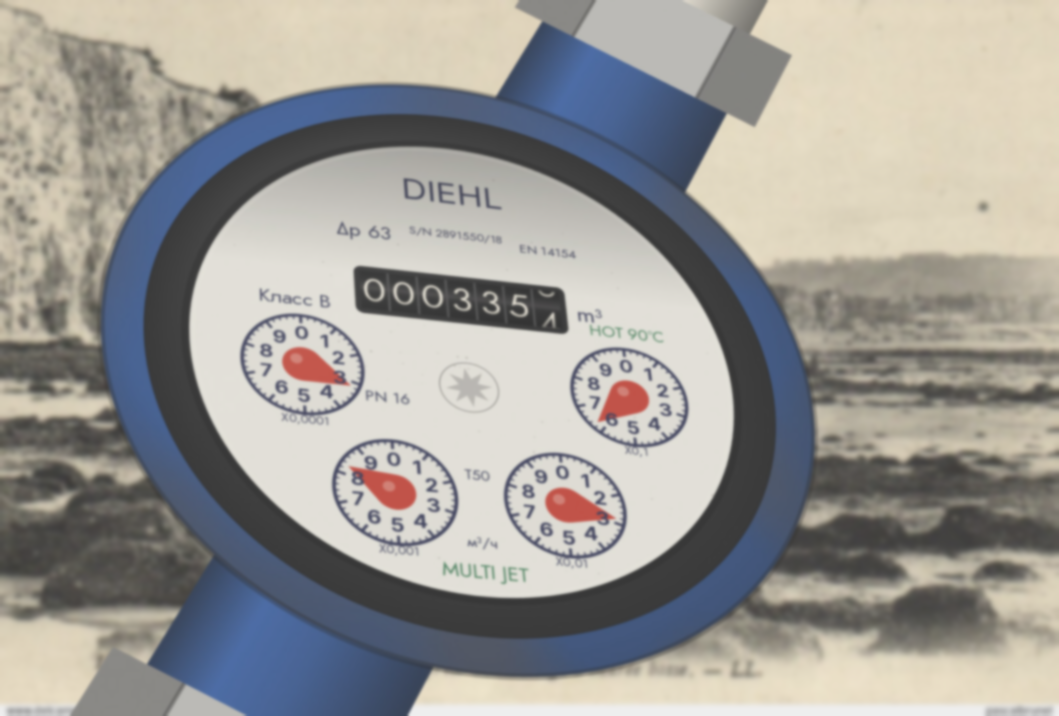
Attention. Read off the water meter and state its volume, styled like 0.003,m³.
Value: 3353.6283,m³
